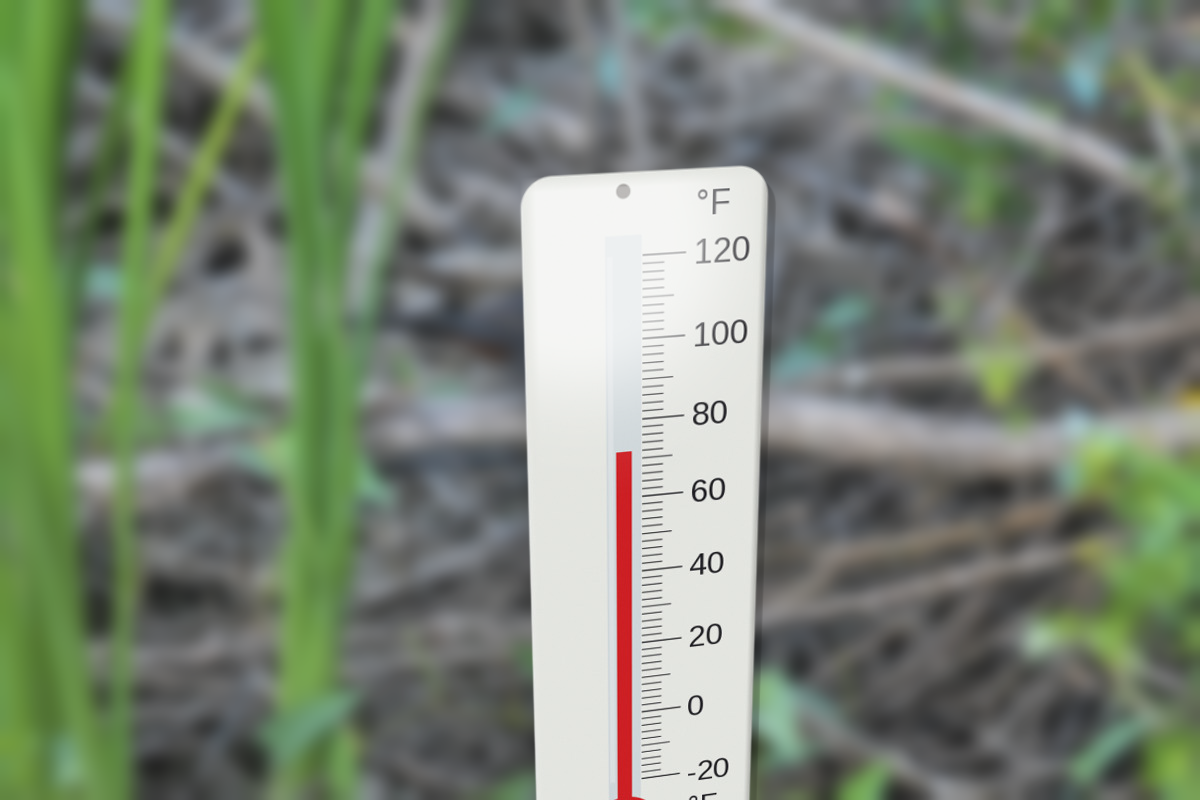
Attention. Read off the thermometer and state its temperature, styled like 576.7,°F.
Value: 72,°F
